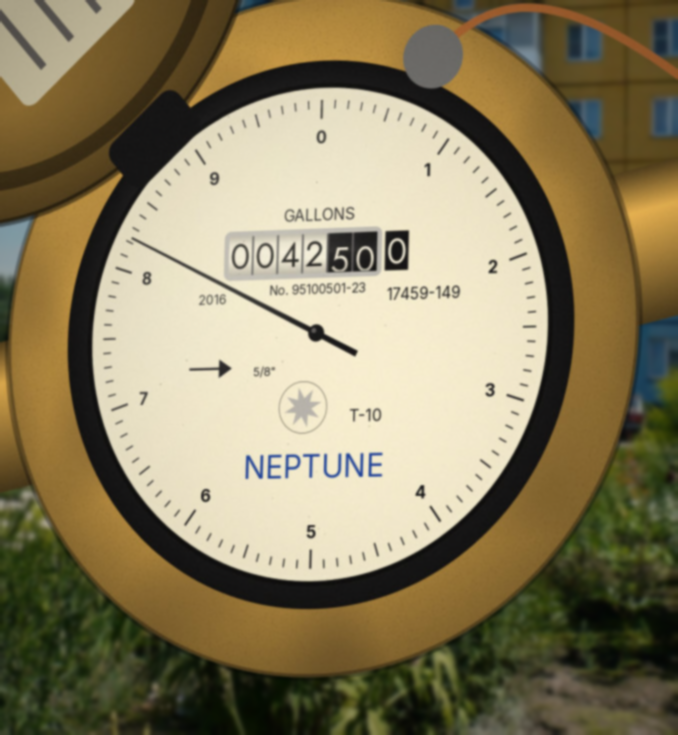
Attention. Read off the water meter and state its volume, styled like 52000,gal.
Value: 42498.2,gal
